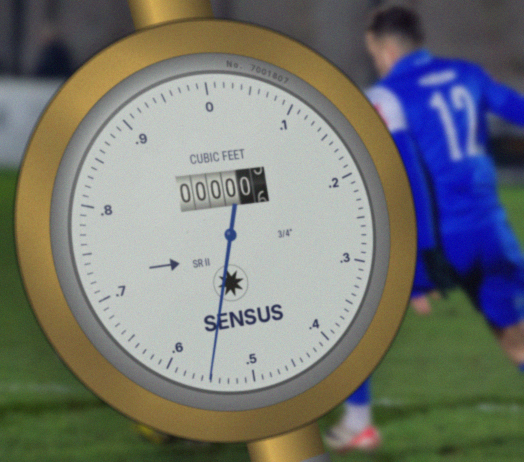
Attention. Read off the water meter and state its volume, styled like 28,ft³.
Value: 5.55,ft³
